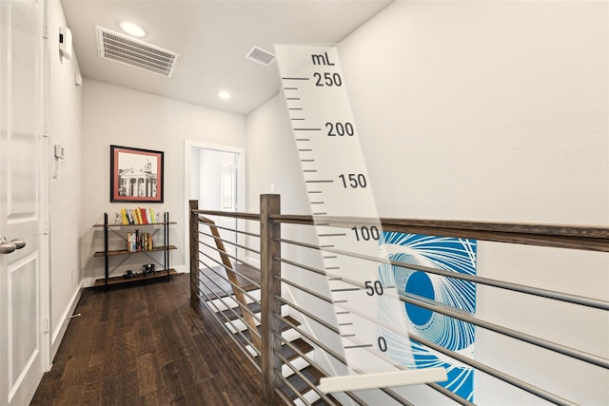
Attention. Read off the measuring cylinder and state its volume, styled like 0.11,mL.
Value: 50,mL
